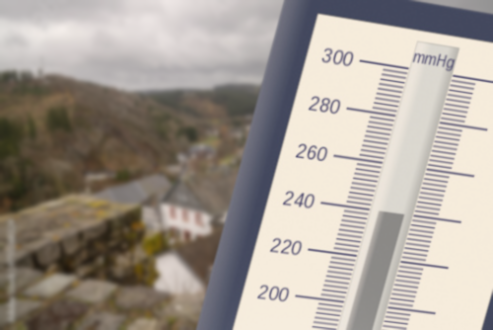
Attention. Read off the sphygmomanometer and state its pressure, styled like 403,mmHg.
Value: 240,mmHg
